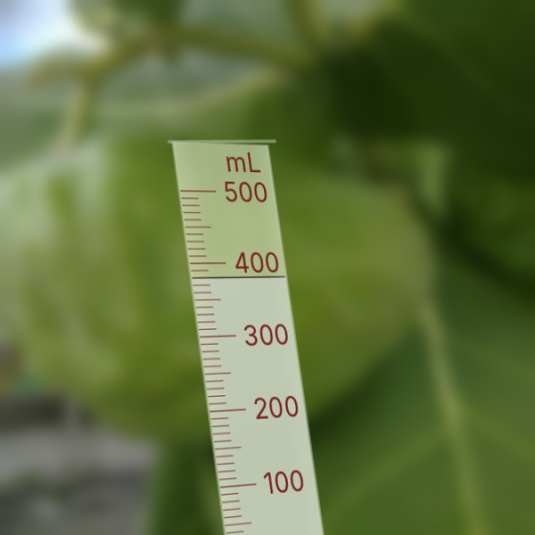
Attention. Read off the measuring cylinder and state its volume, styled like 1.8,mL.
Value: 380,mL
